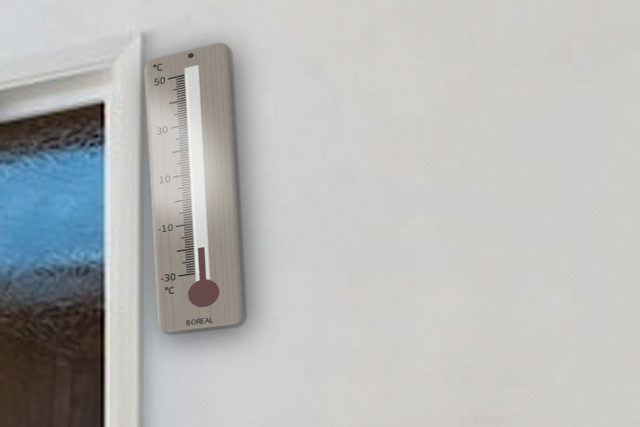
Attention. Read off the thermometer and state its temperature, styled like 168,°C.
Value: -20,°C
